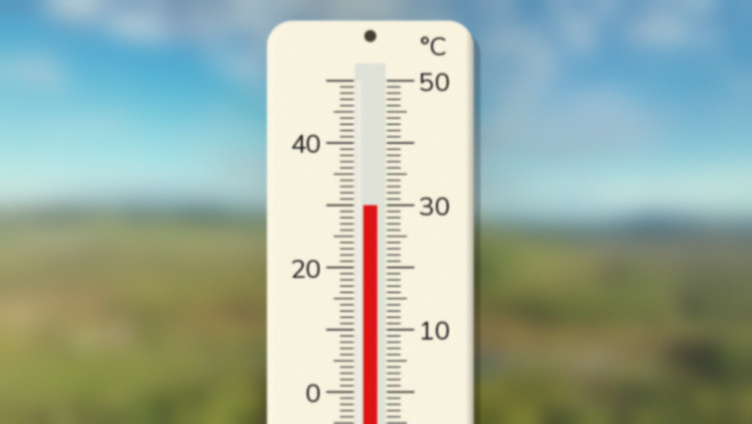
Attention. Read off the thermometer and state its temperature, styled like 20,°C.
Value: 30,°C
